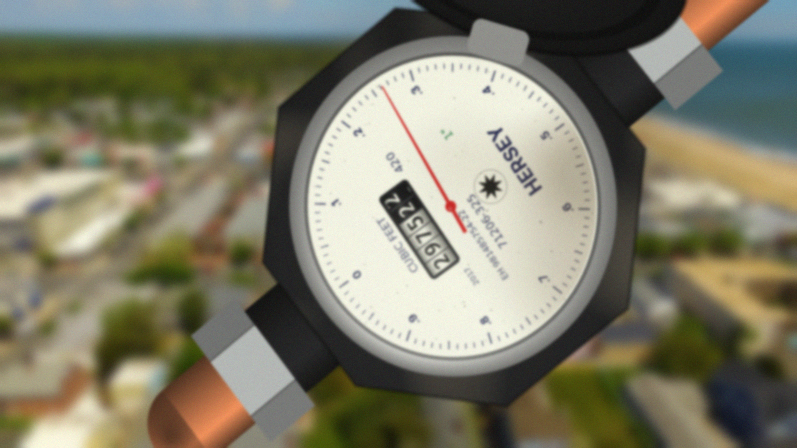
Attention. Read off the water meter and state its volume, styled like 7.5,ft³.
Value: 297522.26,ft³
